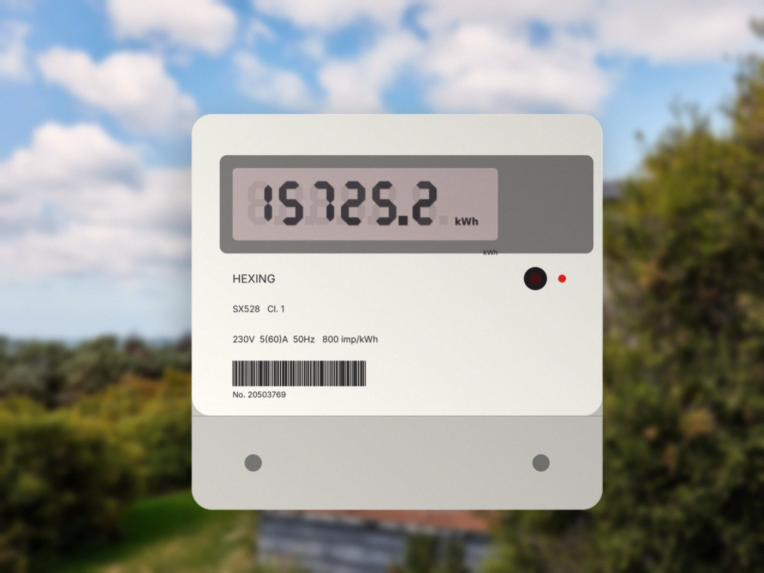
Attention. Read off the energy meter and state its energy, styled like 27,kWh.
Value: 15725.2,kWh
